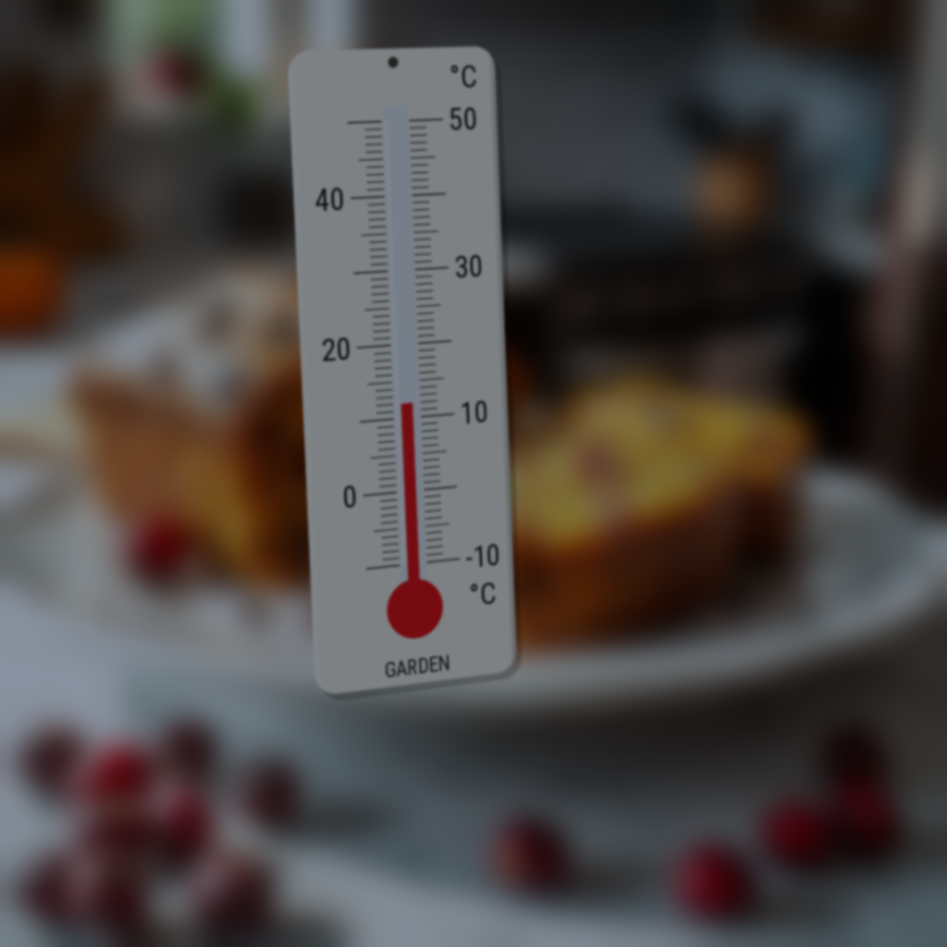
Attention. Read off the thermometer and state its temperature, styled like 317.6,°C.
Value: 12,°C
